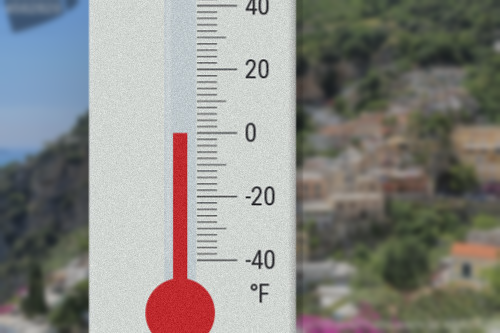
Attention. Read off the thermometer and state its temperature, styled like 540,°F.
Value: 0,°F
